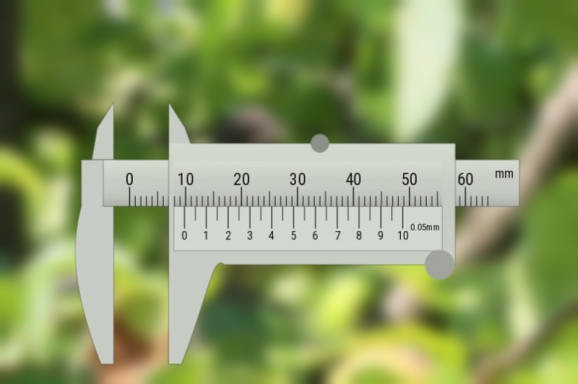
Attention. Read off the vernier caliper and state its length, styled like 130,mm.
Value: 9.8,mm
